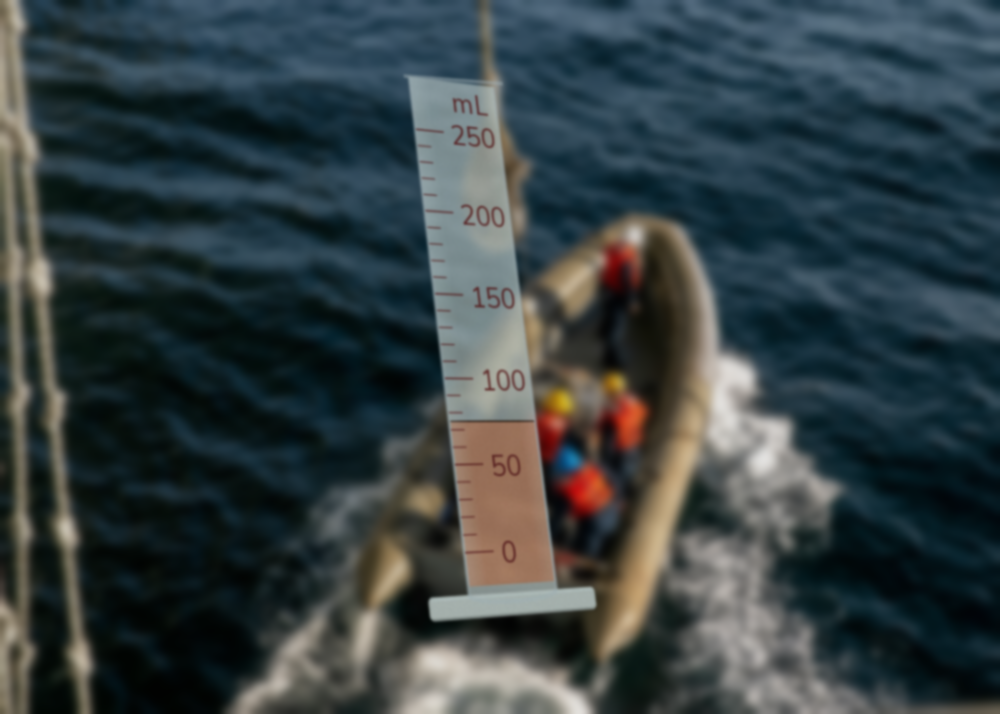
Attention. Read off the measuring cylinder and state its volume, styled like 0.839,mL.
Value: 75,mL
